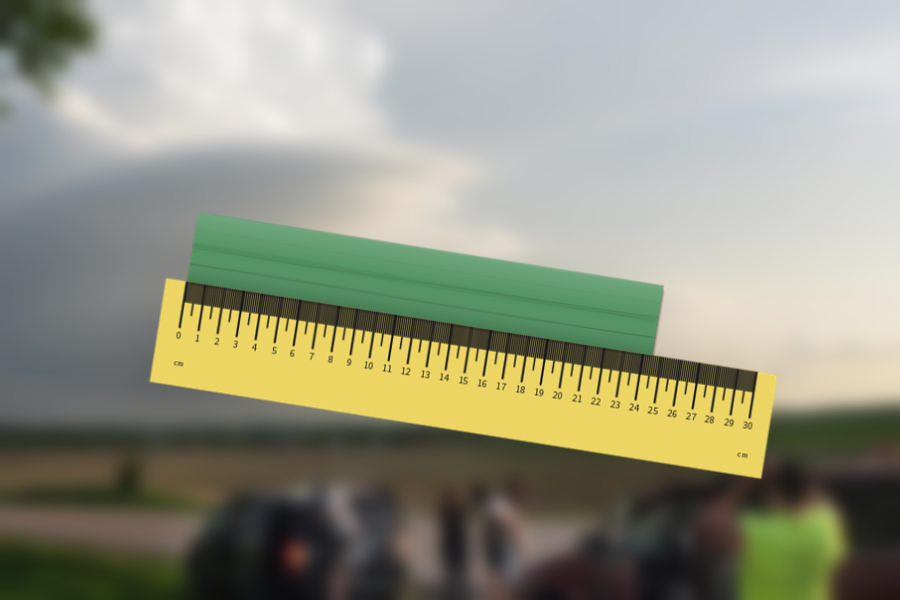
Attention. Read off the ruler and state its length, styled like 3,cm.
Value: 24.5,cm
